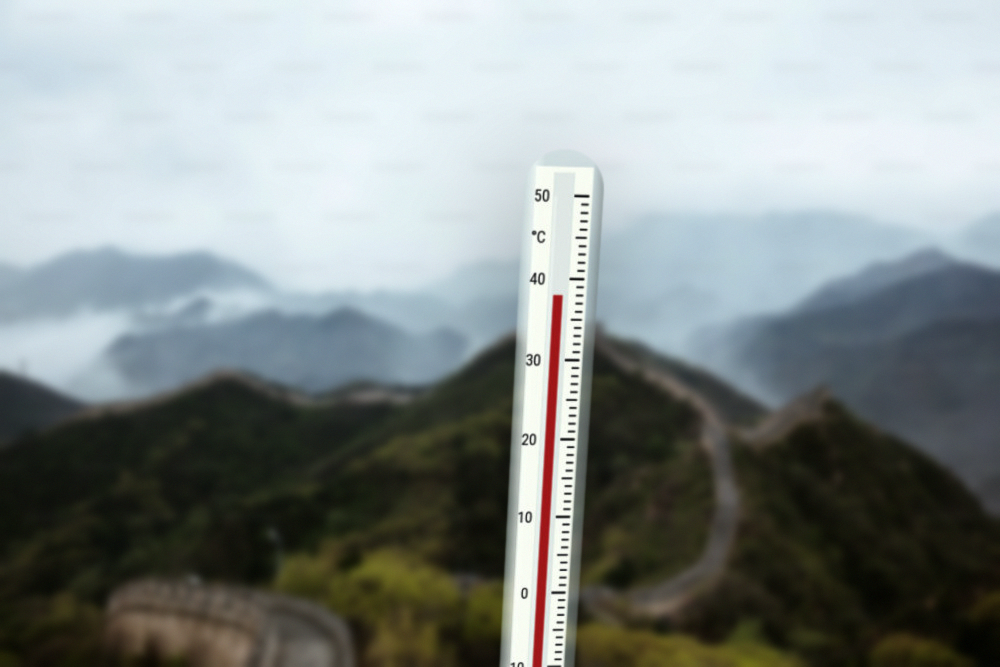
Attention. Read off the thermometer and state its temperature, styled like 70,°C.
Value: 38,°C
